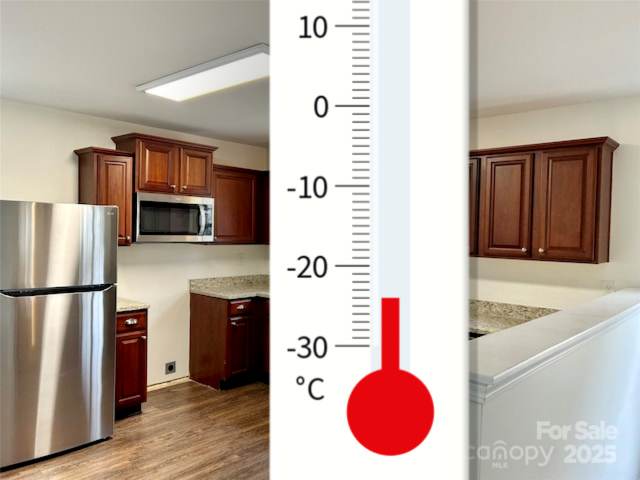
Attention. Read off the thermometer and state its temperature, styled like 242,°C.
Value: -24,°C
